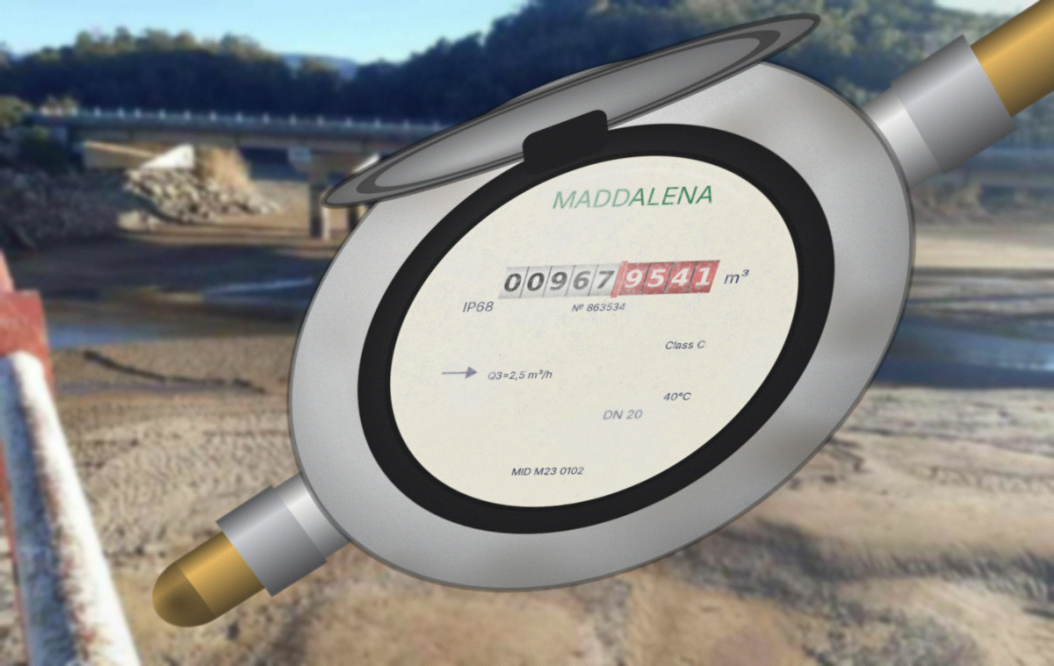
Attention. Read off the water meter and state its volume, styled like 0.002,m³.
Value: 967.9541,m³
